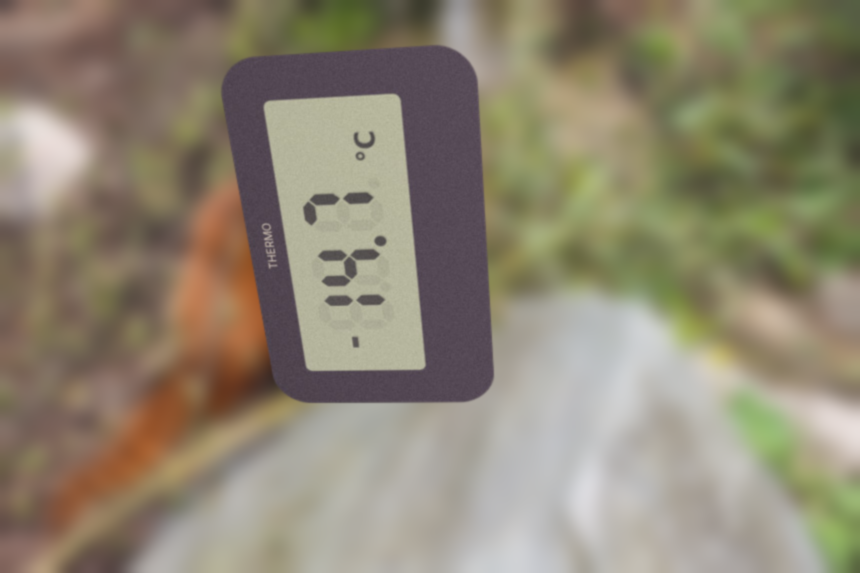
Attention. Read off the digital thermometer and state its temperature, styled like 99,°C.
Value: -14.7,°C
